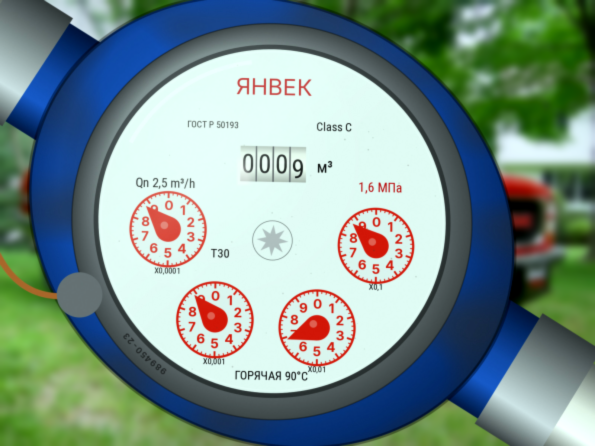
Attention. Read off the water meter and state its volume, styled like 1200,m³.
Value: 8.8688,m³
